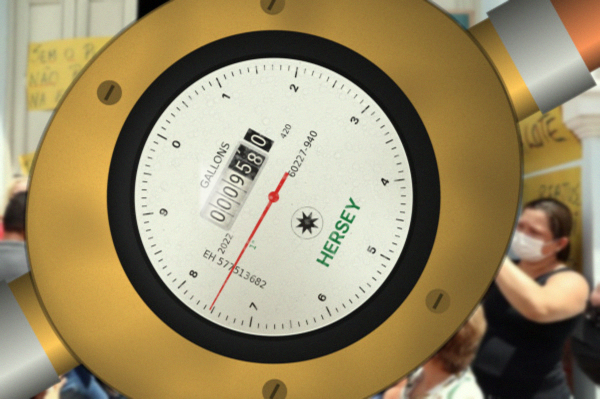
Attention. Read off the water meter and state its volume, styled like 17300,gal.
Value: 9577.5,gal
